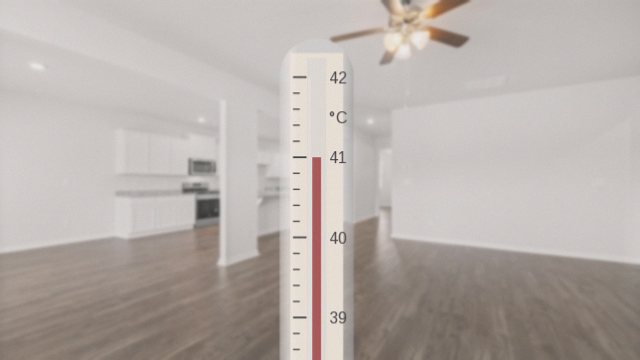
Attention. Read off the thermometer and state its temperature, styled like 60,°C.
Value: 41,°C
